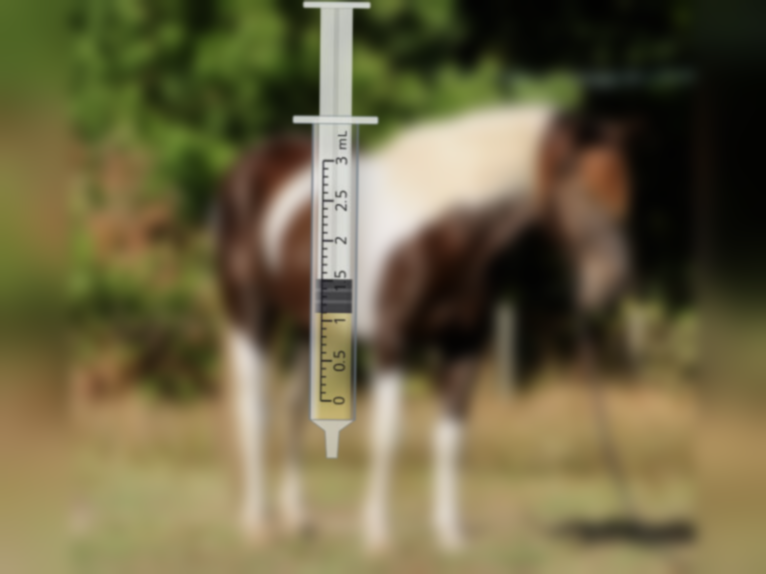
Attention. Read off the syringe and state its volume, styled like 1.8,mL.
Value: 1.1,mL
